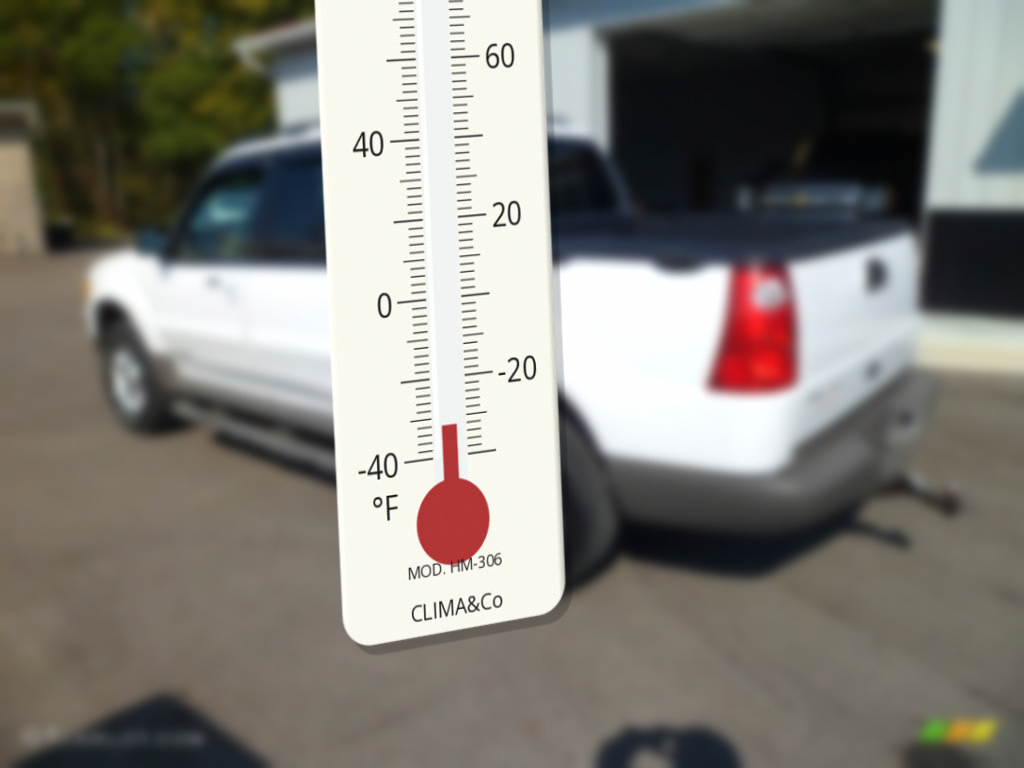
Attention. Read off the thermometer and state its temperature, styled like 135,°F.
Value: -32,°F
